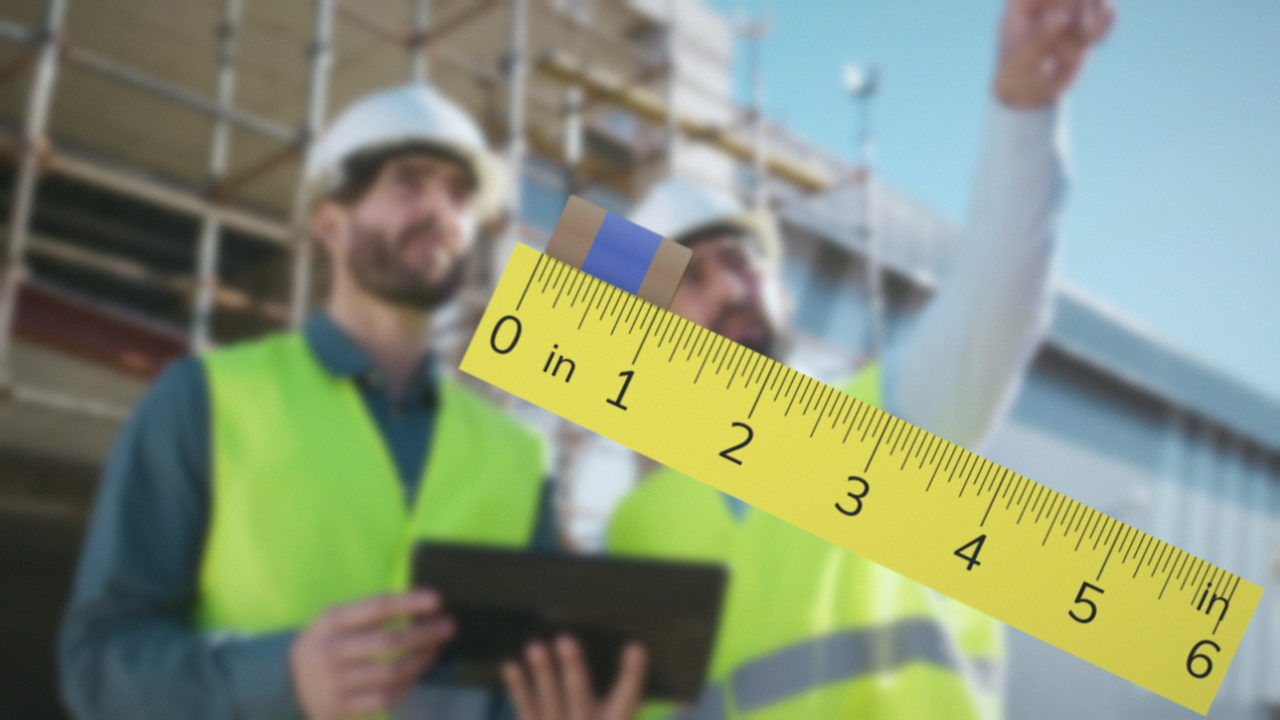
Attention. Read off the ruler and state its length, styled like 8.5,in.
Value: 1.0625,in
